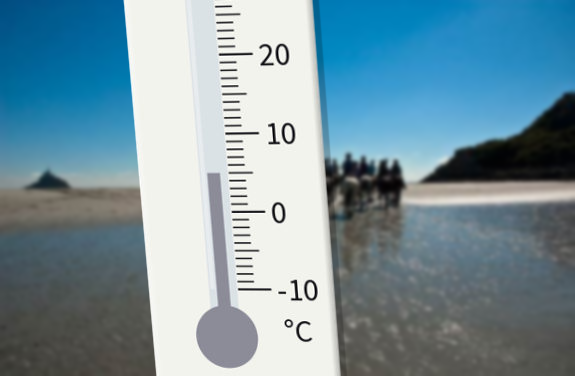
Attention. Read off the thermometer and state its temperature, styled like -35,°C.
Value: 5,°C
